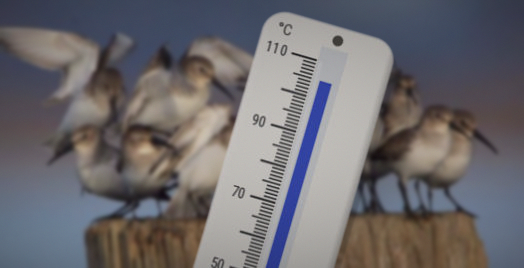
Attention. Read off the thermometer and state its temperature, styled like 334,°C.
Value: 105,°C
